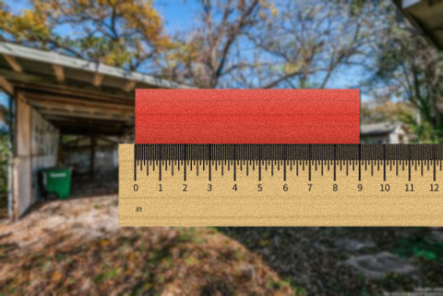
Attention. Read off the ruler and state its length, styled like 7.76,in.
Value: 9,in
